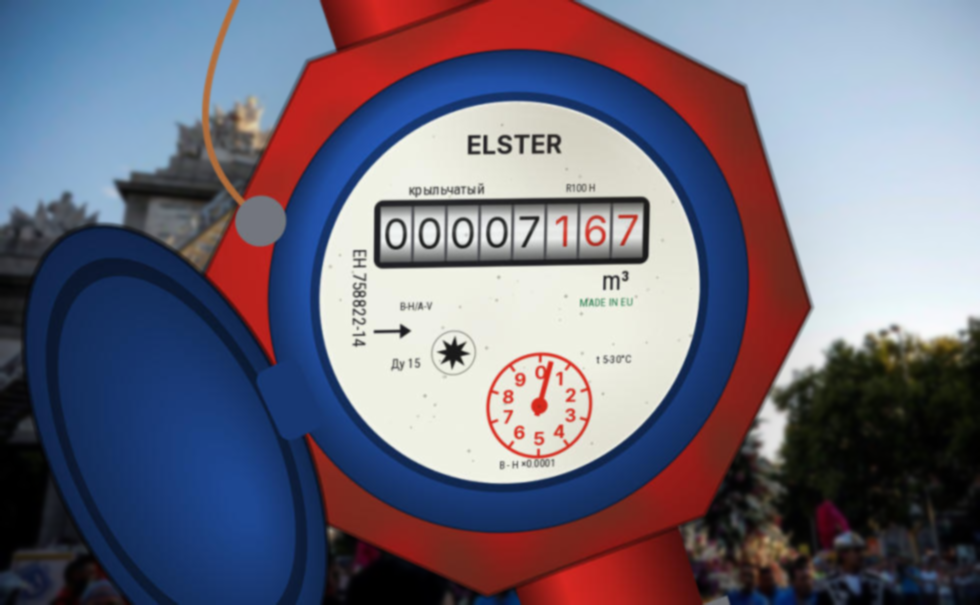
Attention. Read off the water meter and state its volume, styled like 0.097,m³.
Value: 7.1670,m³
